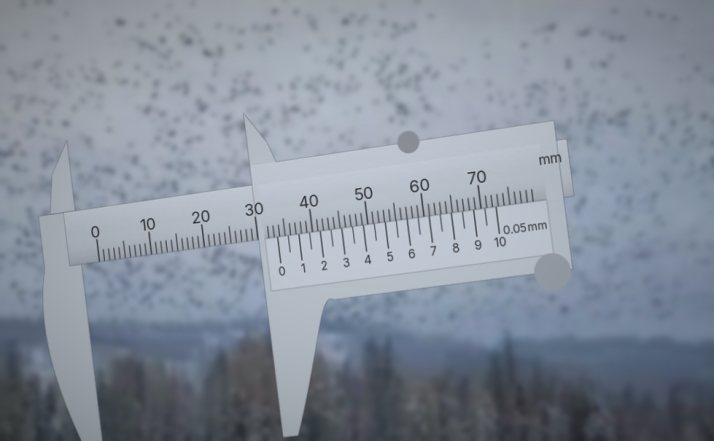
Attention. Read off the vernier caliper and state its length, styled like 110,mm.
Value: 33.6,mm
